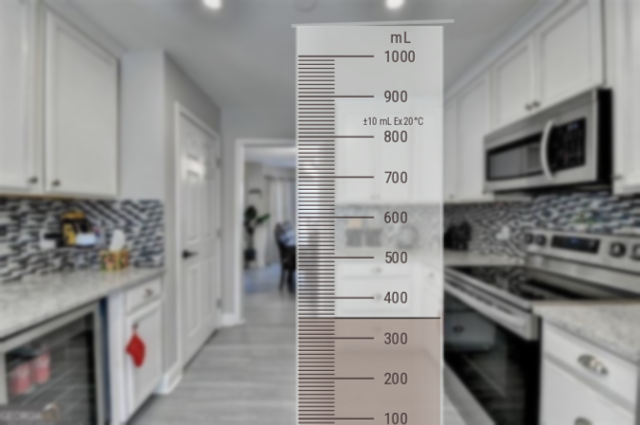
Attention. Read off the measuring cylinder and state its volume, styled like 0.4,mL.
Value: 350,mL
